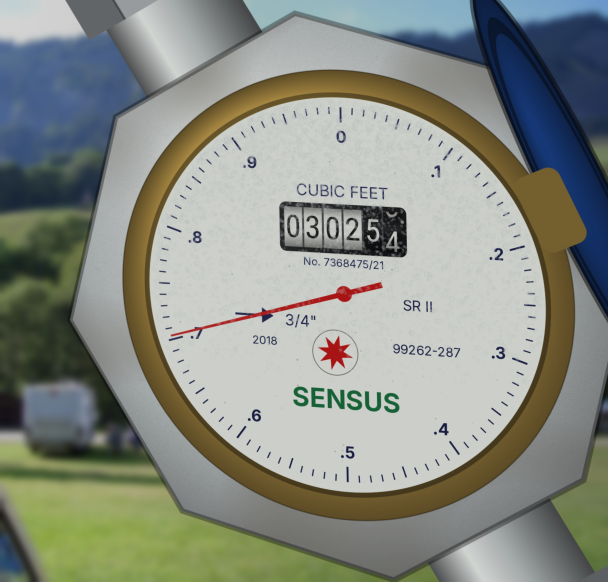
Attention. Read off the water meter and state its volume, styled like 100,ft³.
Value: 30253.70,ft³
